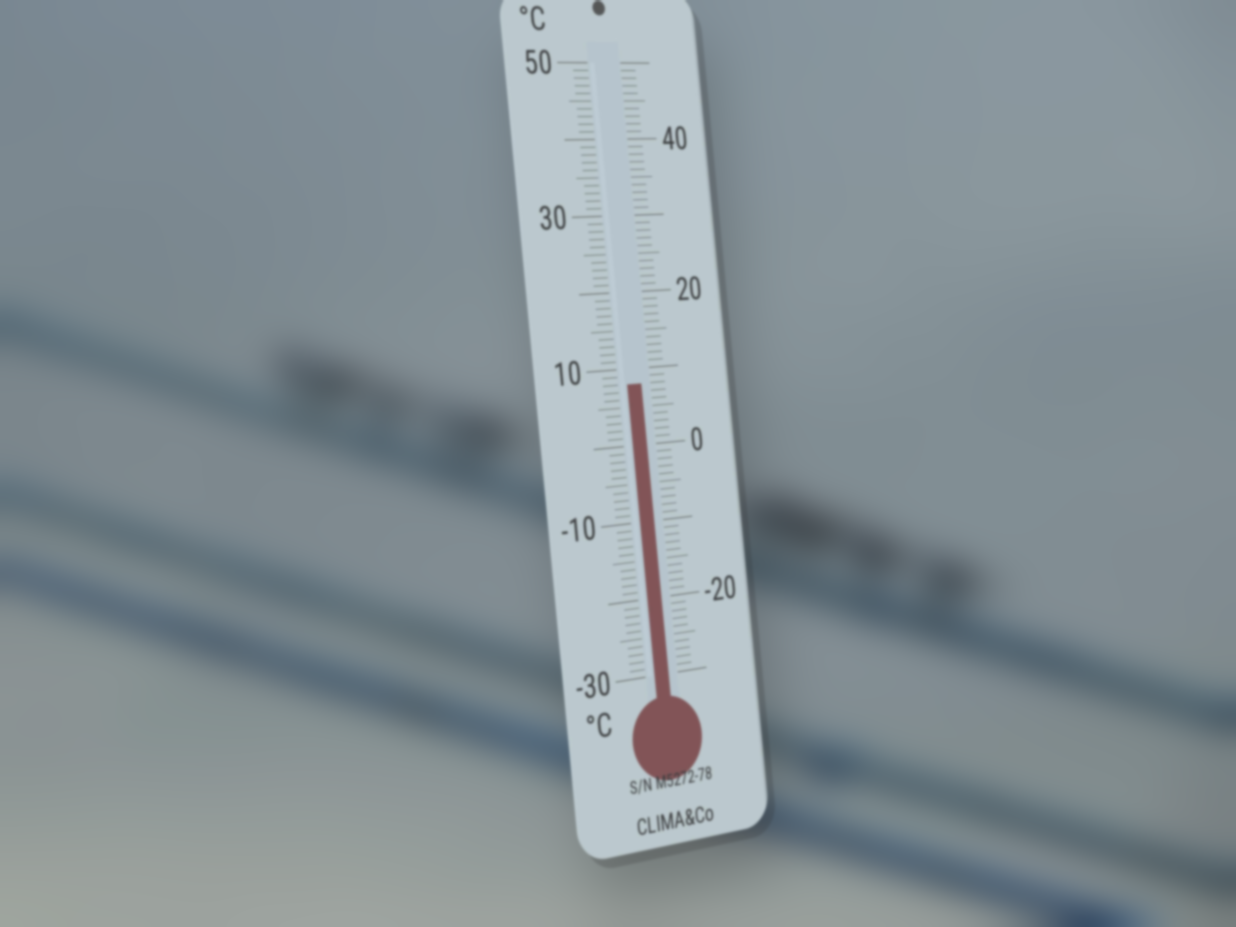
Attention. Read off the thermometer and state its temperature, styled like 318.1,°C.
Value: 8,°C
